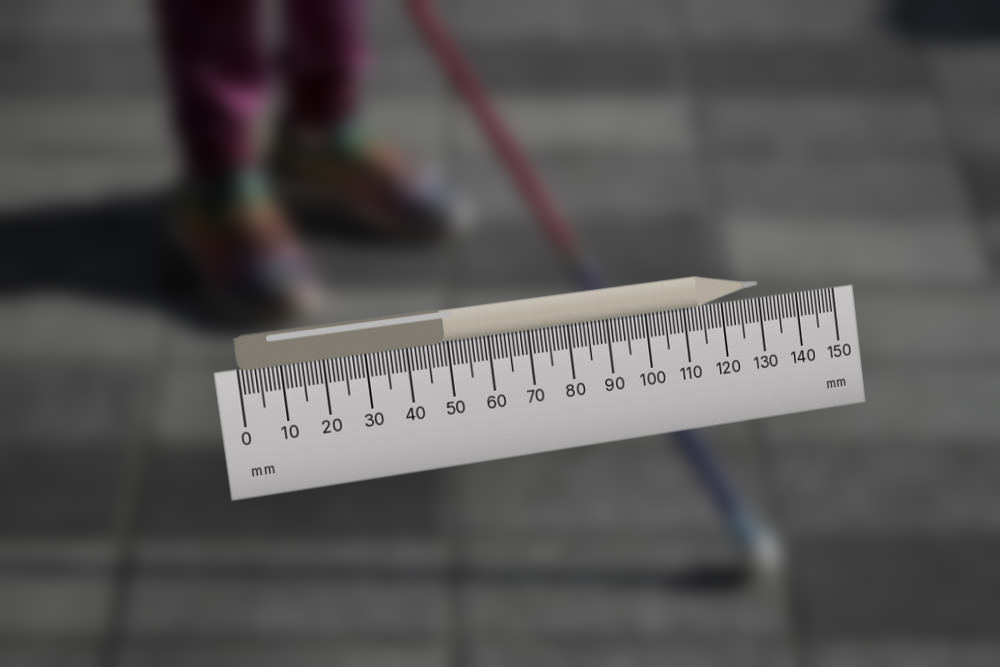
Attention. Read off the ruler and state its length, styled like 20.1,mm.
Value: 130,mm
